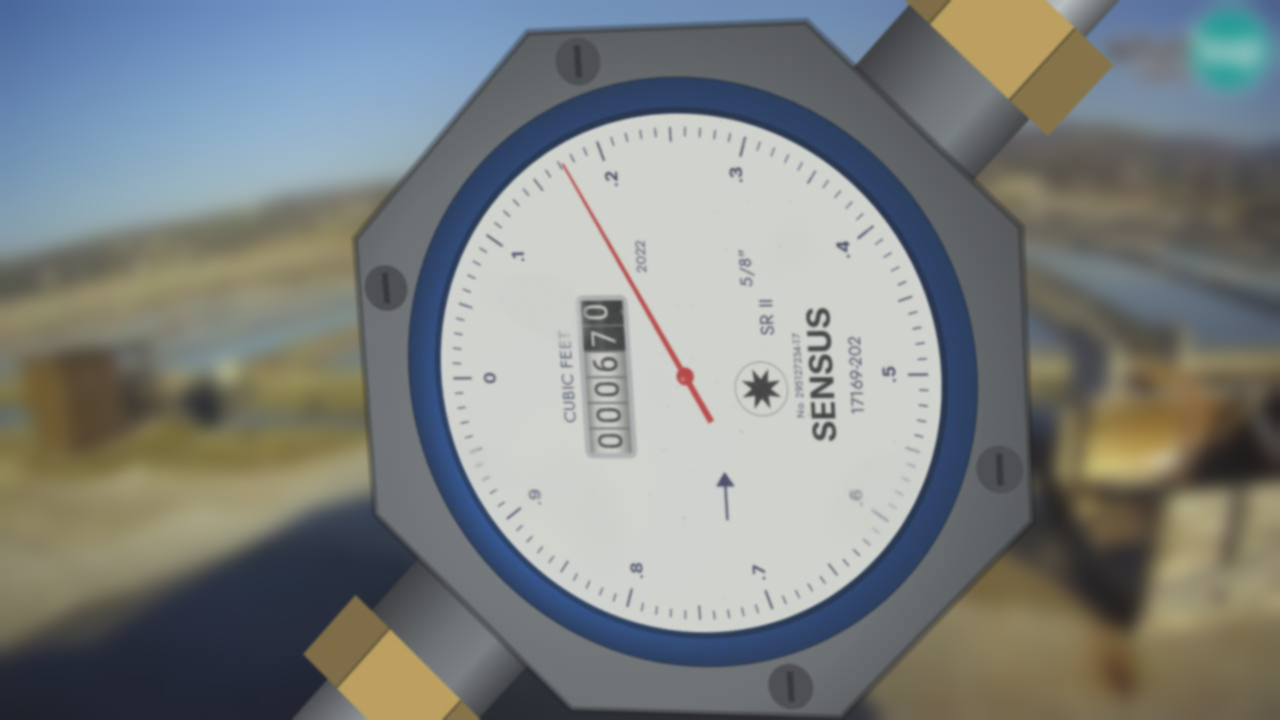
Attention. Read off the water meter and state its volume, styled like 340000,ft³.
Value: 670.17,ft³
